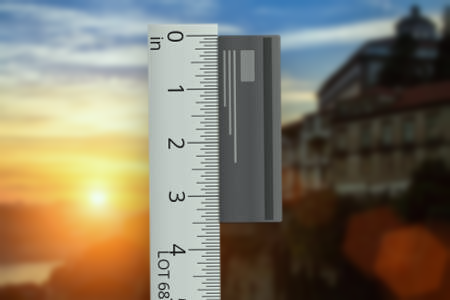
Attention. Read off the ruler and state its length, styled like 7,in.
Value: 3.5,in
